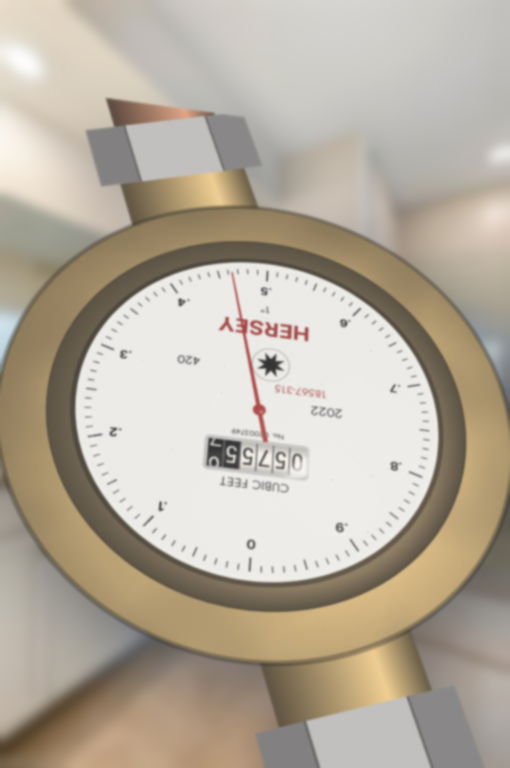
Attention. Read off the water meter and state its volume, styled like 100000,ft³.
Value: 57556.46,ft³
